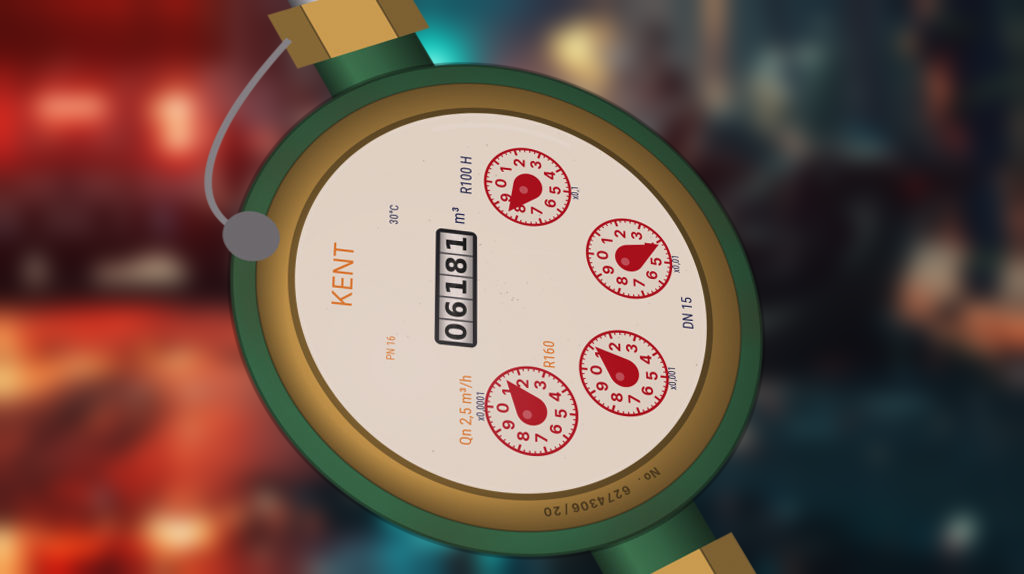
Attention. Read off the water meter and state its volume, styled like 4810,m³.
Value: 6181.8411,m³
